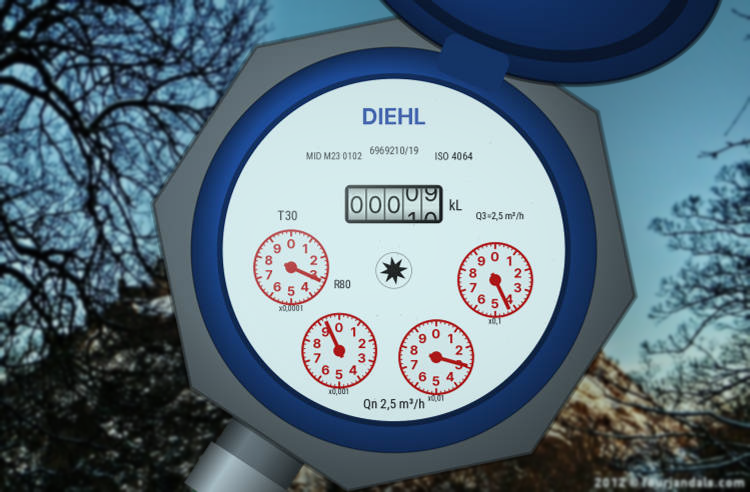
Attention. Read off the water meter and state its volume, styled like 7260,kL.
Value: 9.4293,kL
